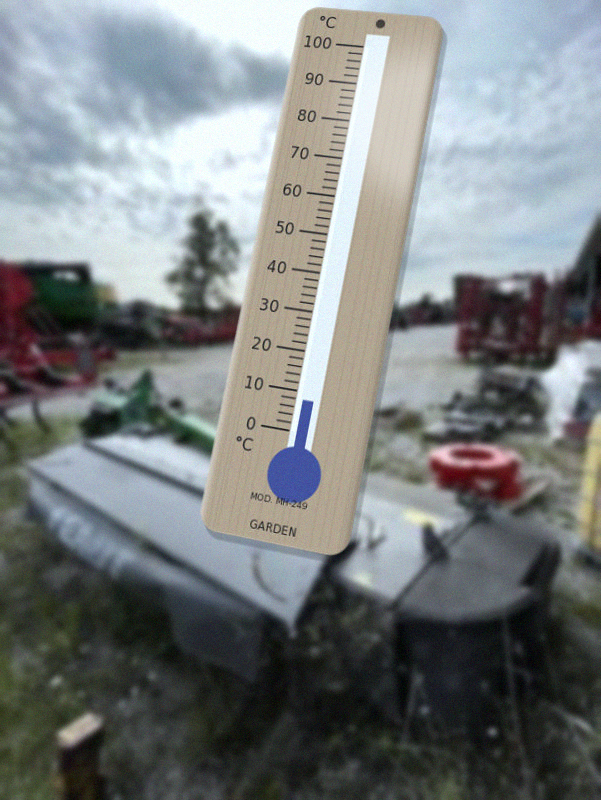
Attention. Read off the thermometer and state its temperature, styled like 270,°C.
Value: 8,°C
